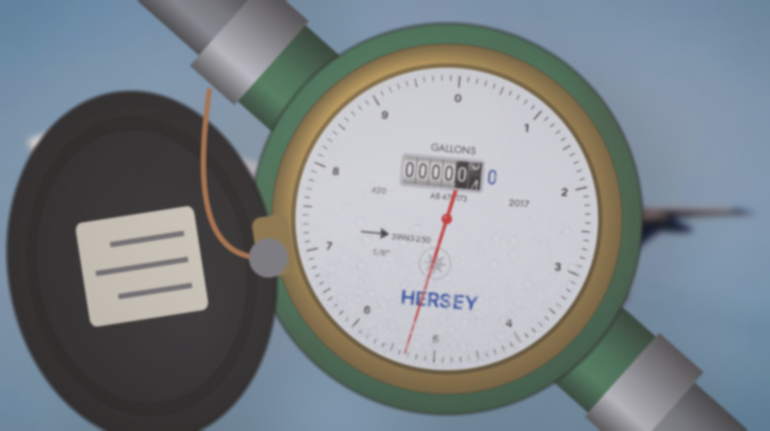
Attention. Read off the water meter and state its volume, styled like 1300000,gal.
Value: 35.3,gal
